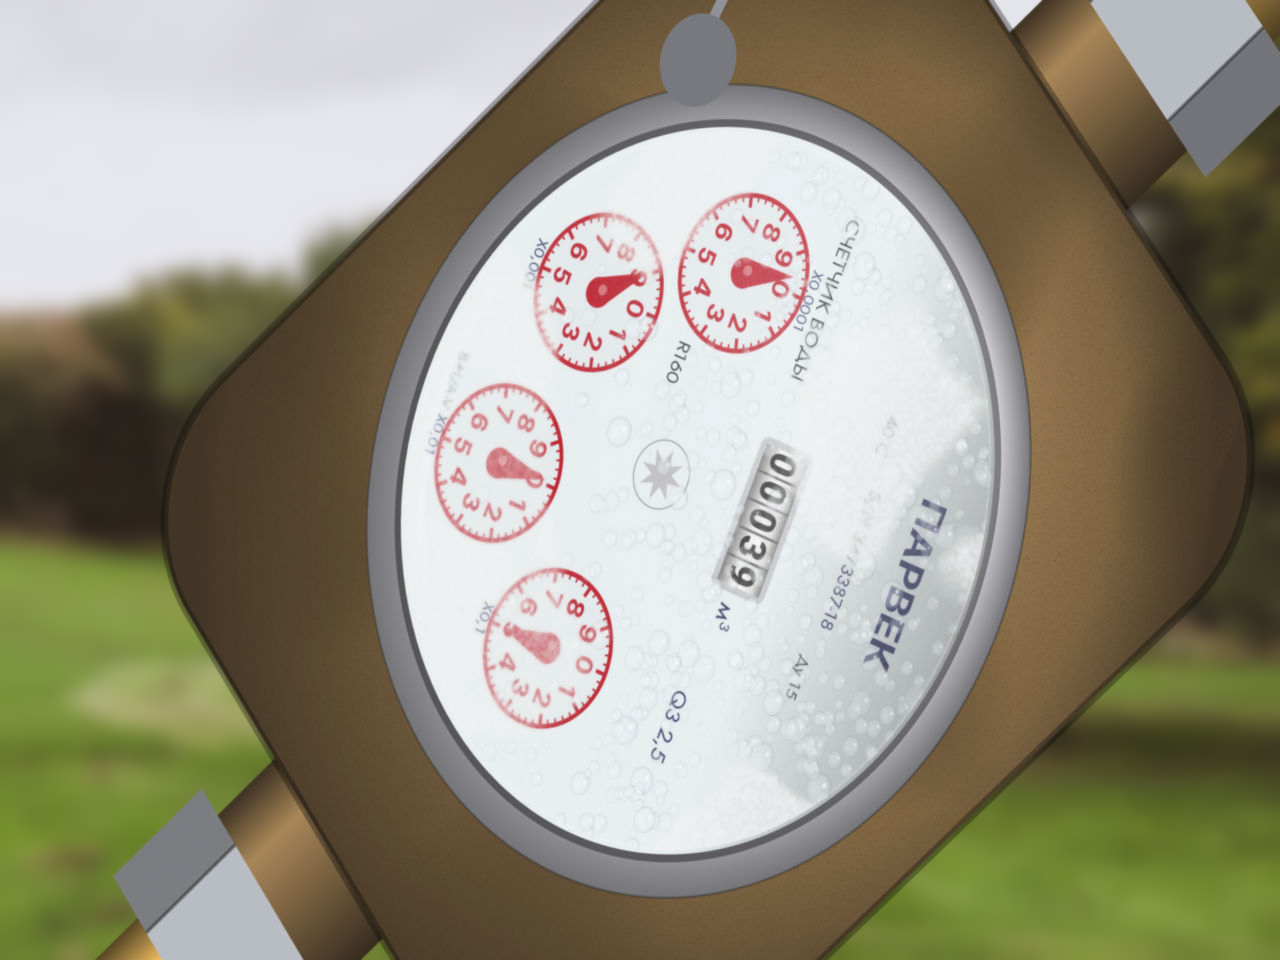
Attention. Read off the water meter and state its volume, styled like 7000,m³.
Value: 39.4989,m³
